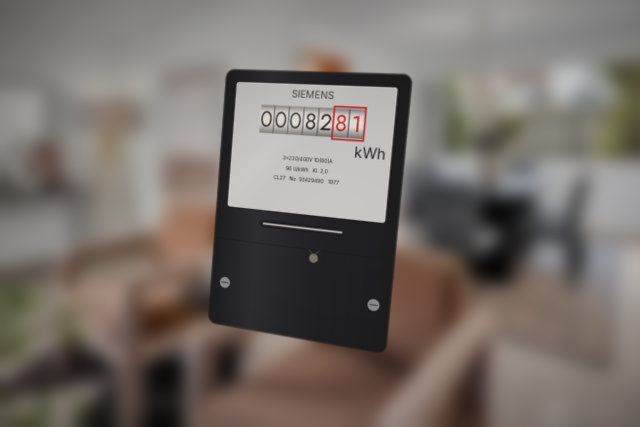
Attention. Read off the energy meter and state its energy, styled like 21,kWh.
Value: 82.81,kWh
